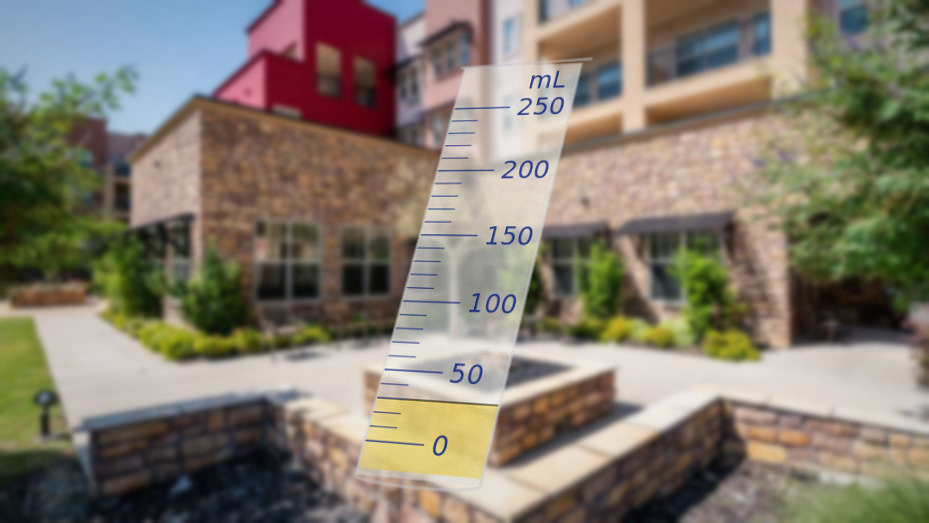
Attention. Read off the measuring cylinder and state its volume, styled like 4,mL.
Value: 30,mL
